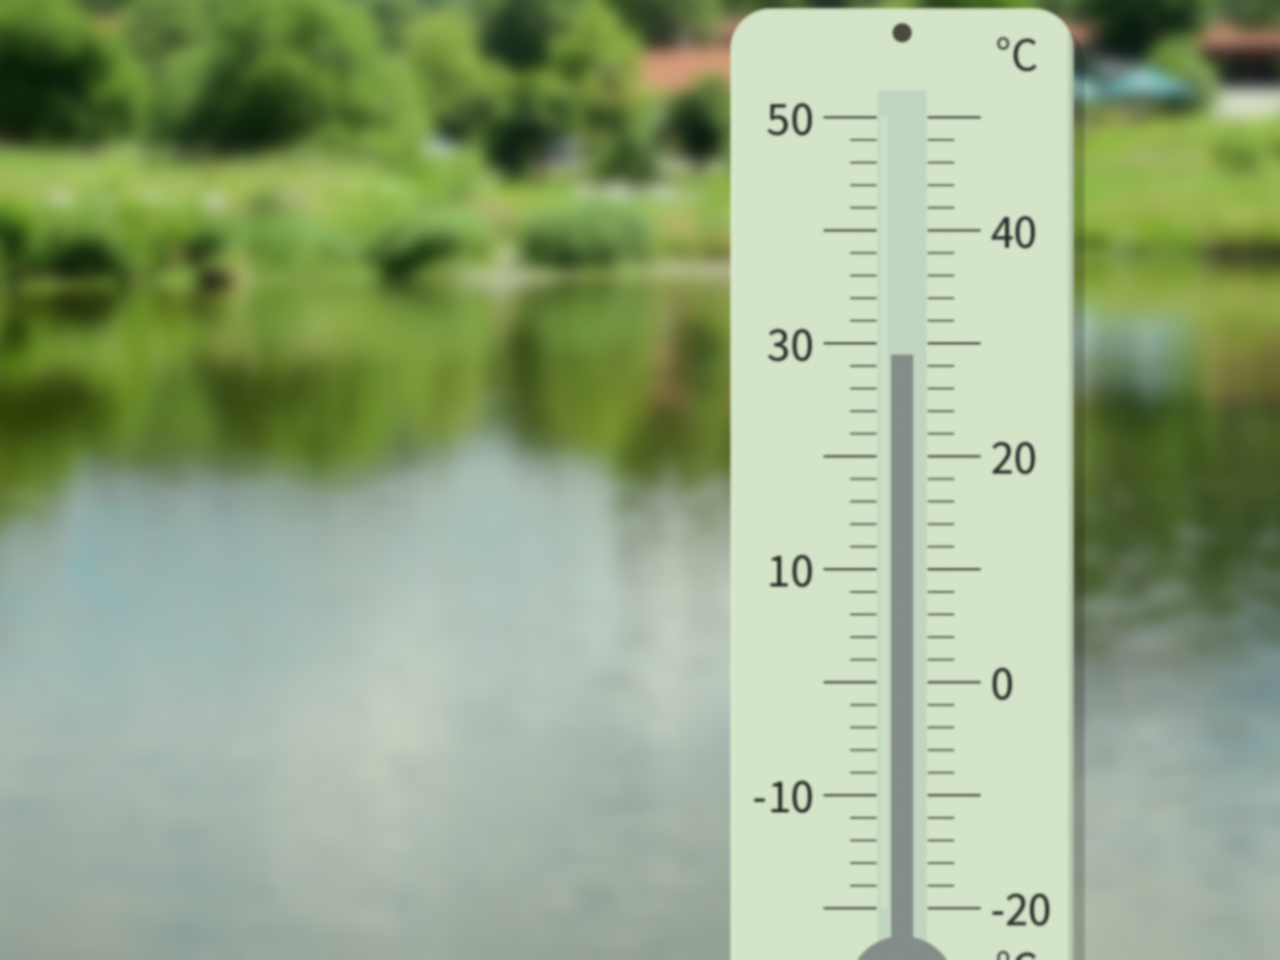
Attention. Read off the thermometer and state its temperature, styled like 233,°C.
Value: 29,°C
